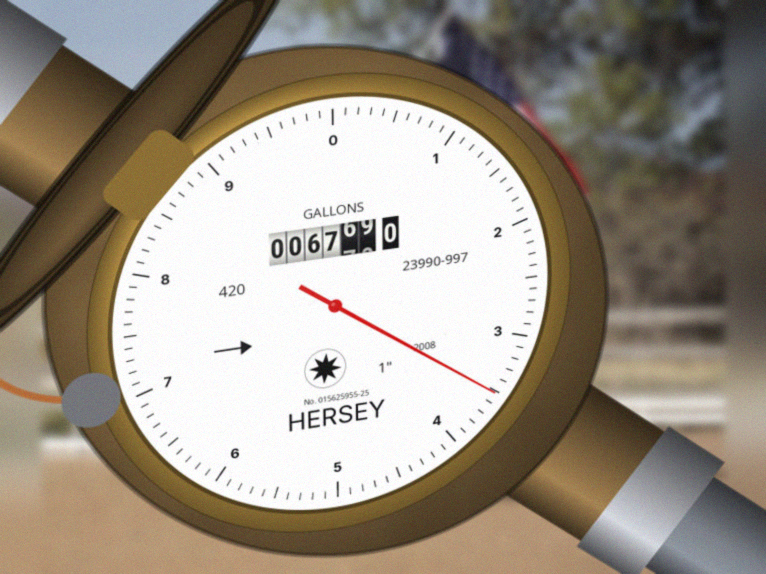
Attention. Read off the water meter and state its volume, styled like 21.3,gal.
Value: 67693.5,gal
